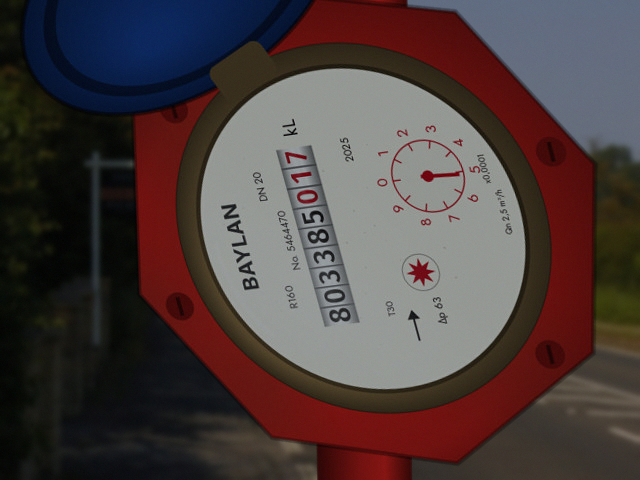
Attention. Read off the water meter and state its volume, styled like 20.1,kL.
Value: 803385.0175,kL
